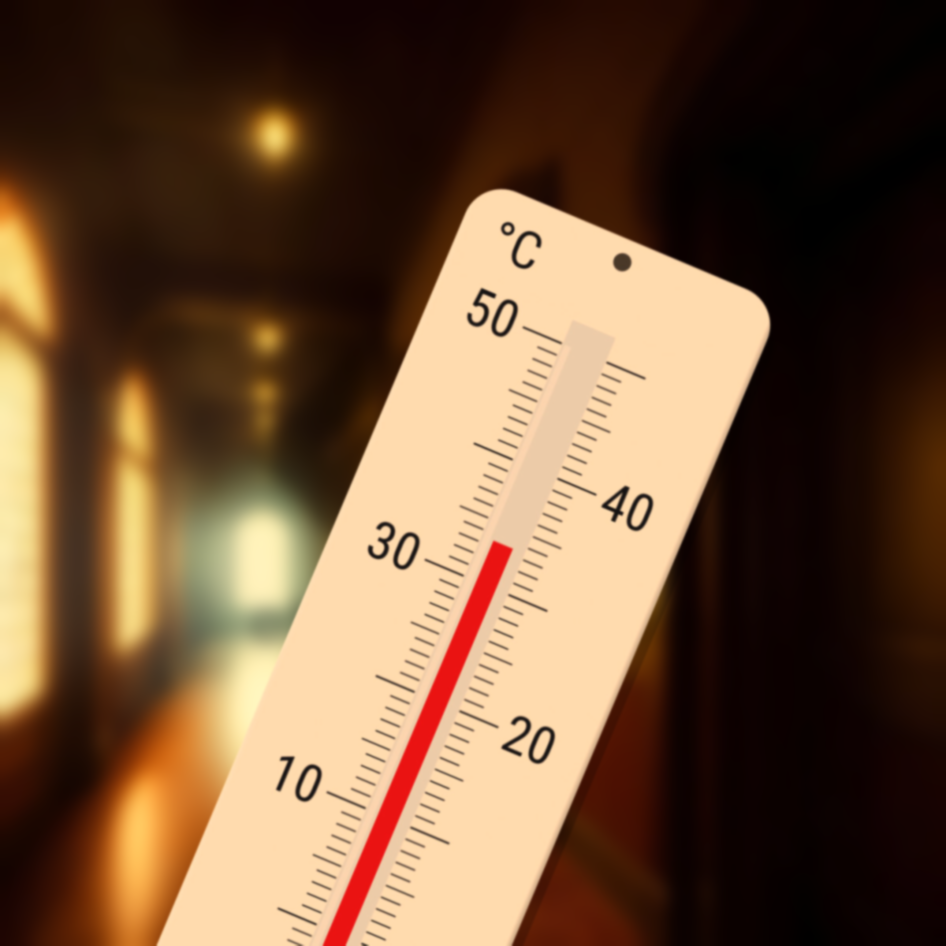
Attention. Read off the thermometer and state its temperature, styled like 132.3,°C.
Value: 33.5,°C
